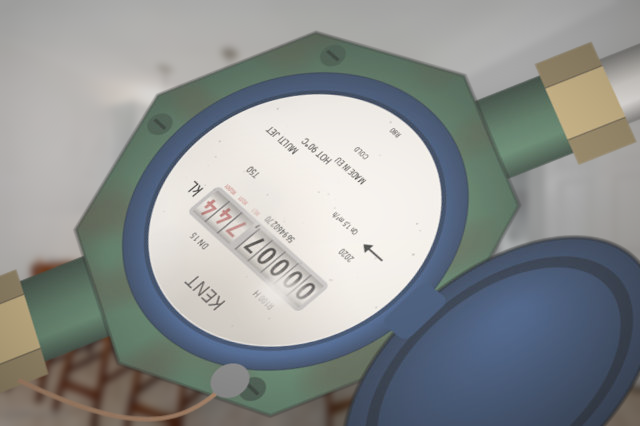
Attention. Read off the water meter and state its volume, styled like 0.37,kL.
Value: 7.744,kL
